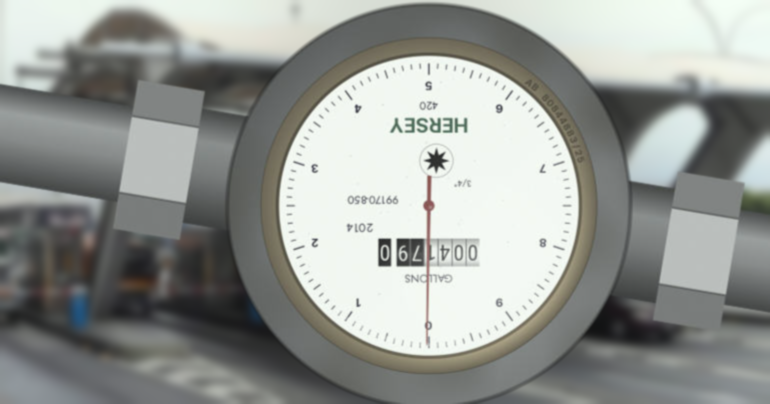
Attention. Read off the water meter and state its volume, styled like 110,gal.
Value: 41790.0,gal
